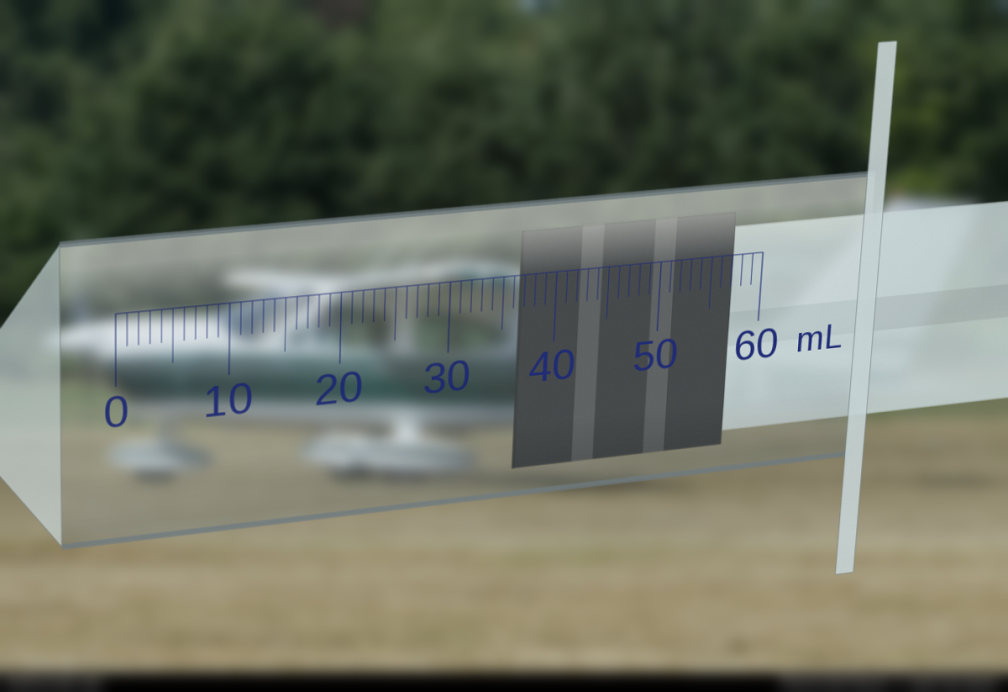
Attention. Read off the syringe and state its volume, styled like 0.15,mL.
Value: 36.5,mL
